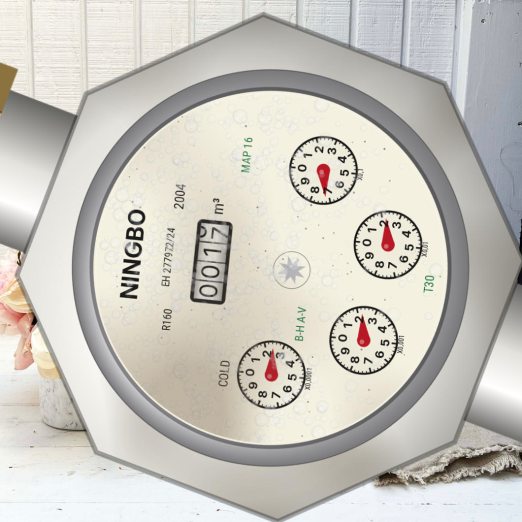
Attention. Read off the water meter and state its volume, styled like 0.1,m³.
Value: 16.7222,m³
